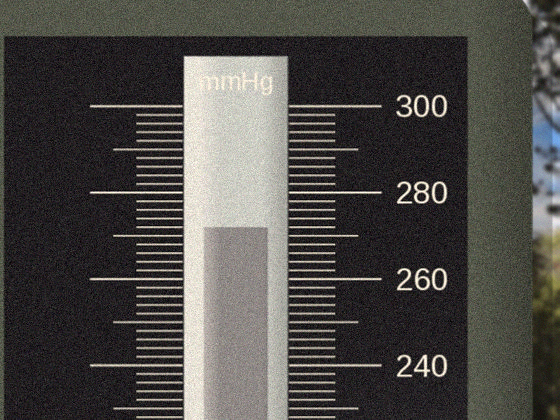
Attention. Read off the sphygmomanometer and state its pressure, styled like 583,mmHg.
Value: 272,mmHg
